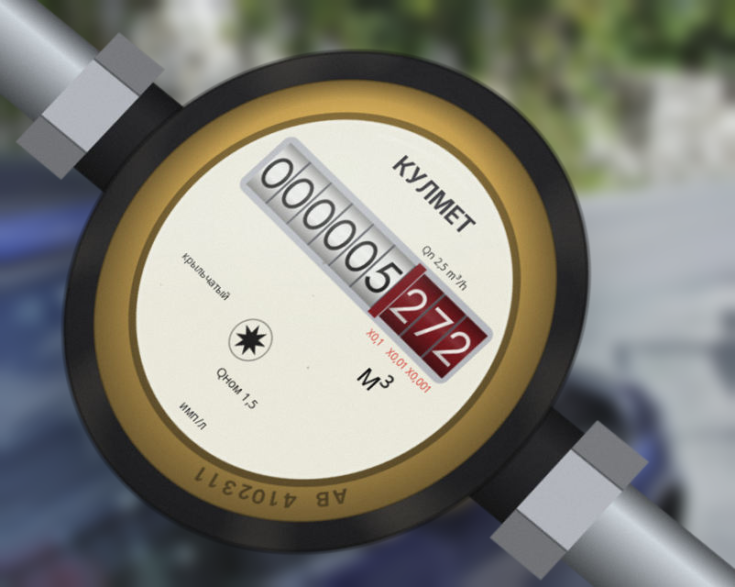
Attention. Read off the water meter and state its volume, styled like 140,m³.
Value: 5.272,m³
